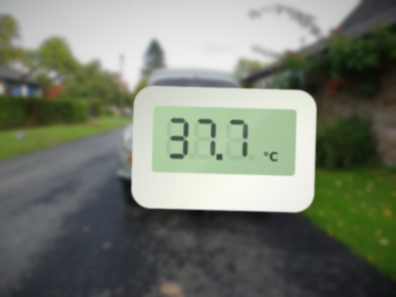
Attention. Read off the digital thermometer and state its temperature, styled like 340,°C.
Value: 37.7,°C
